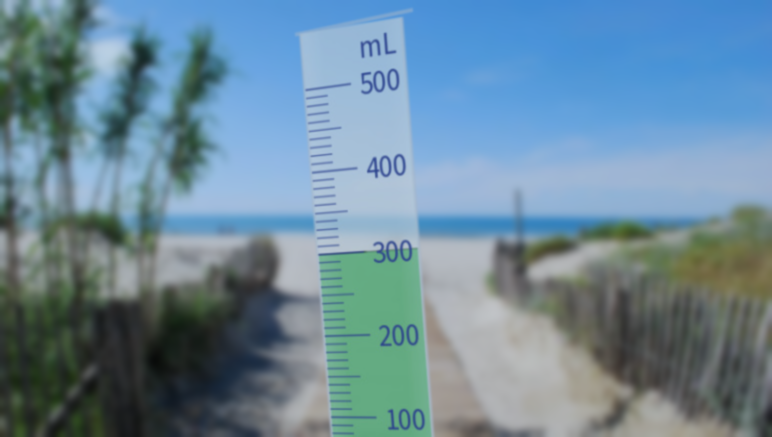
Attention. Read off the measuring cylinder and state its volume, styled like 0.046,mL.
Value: 300,mL
